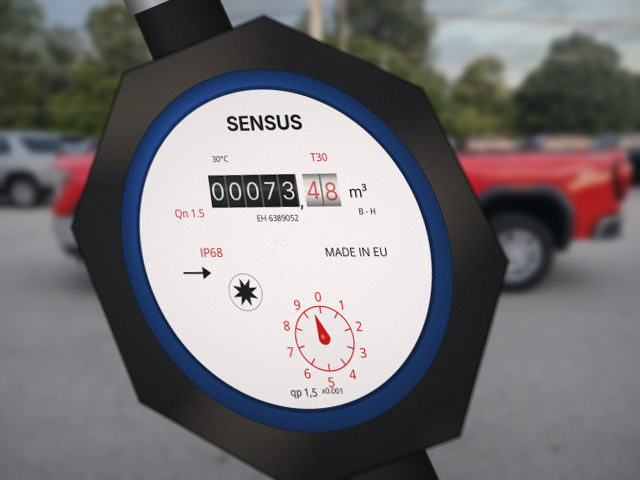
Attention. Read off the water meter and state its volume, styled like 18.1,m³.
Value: 73.479,m³
